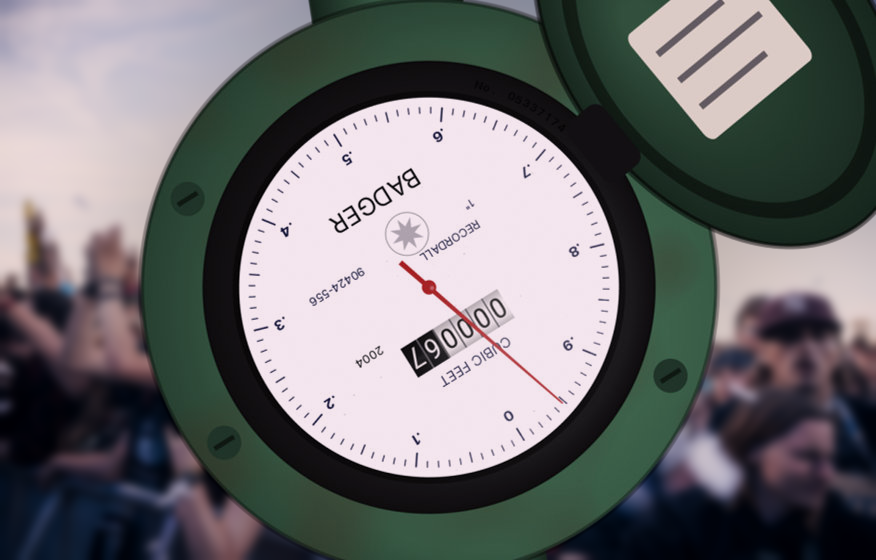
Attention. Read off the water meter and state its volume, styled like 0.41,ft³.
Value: 66.95,ft³
